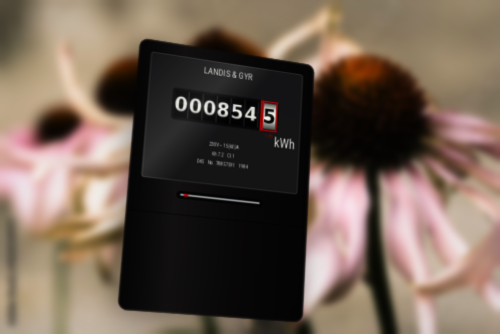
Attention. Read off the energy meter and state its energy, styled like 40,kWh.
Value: 854.5,kWh
